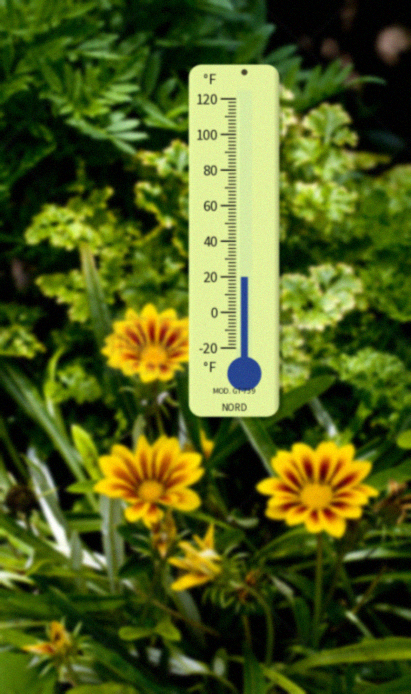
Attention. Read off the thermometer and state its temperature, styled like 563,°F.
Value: 20,°F
